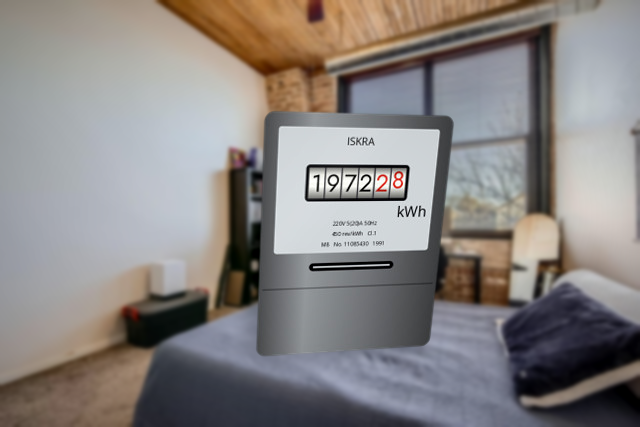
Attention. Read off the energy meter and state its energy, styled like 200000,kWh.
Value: 1972.28,kWh
